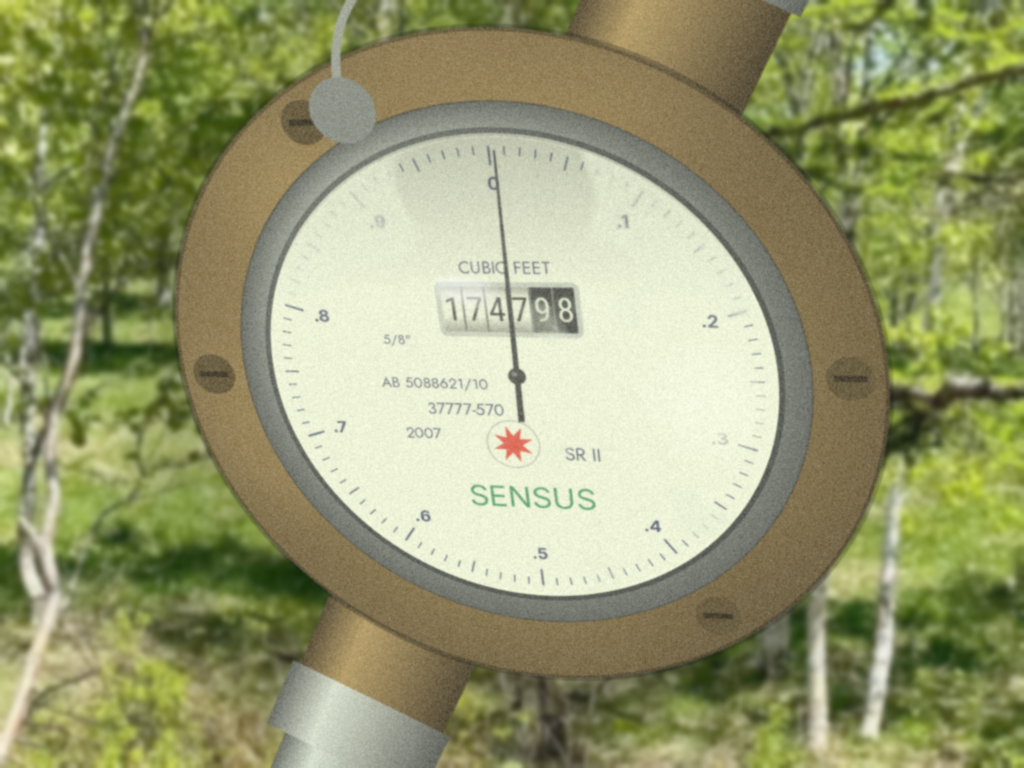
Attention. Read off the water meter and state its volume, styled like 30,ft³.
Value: 174798.00,ft³
